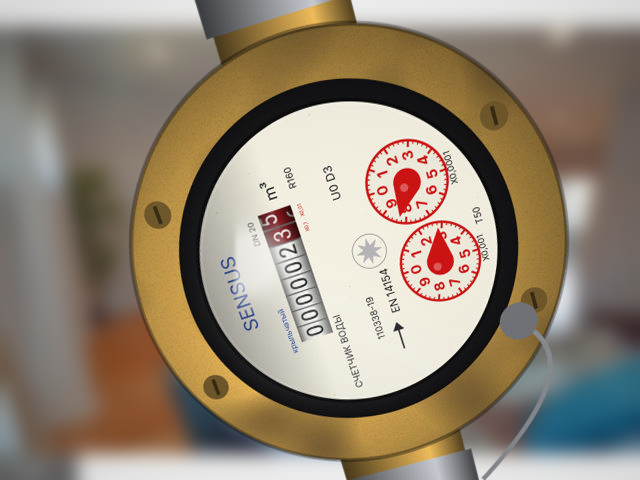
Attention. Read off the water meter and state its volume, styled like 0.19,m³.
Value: 2.3528,m³
